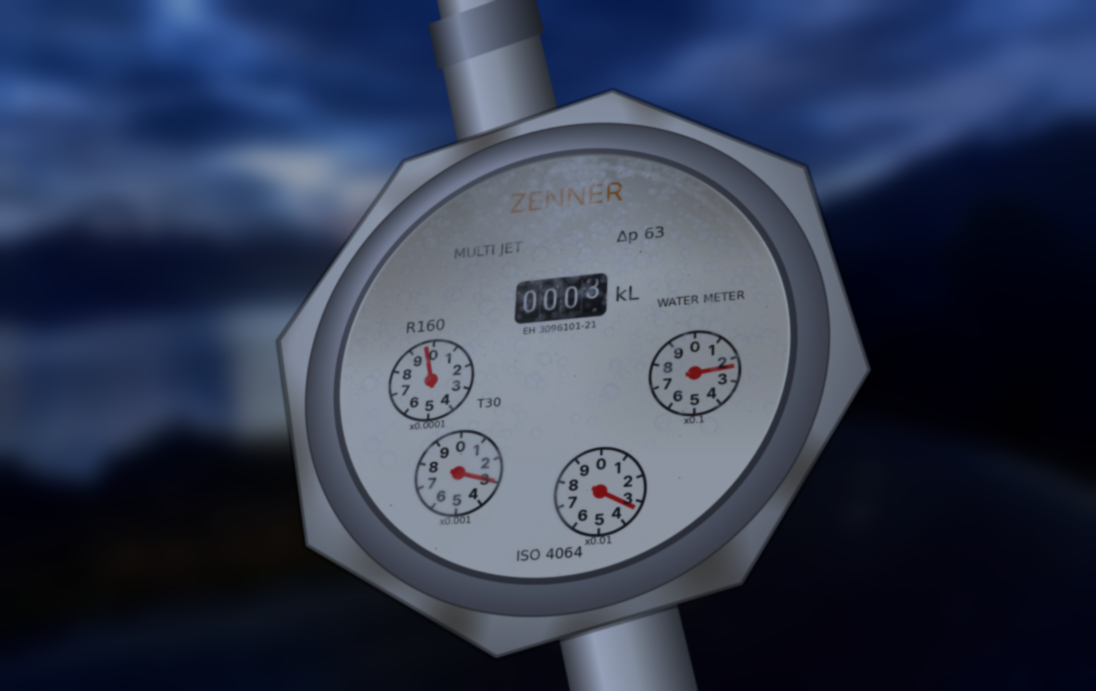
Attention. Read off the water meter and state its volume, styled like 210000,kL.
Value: 3.2329,kL
